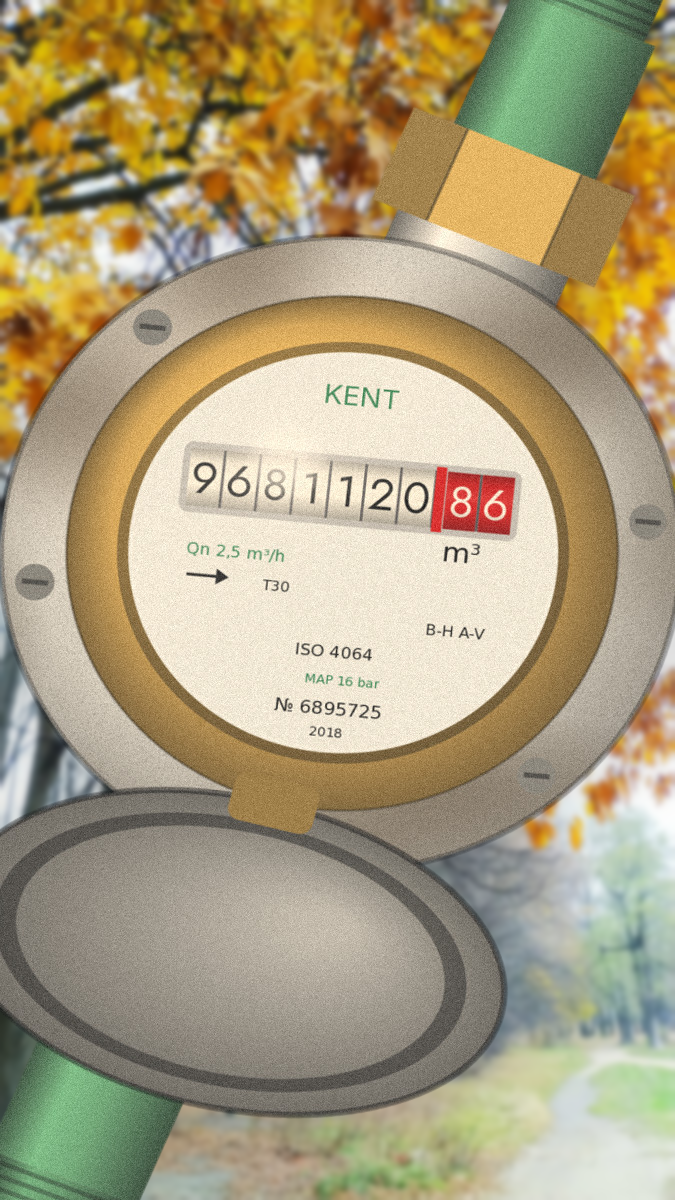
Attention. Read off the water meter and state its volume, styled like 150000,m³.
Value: 9681120.86,m³
